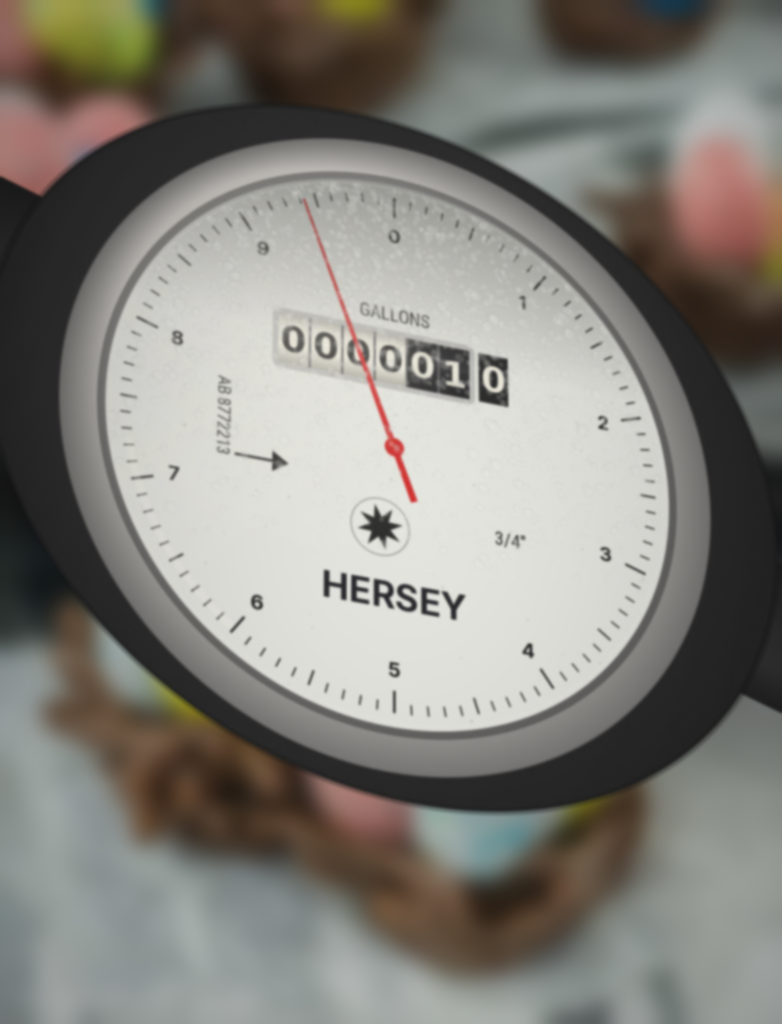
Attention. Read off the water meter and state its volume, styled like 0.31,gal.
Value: 9.4,gal
